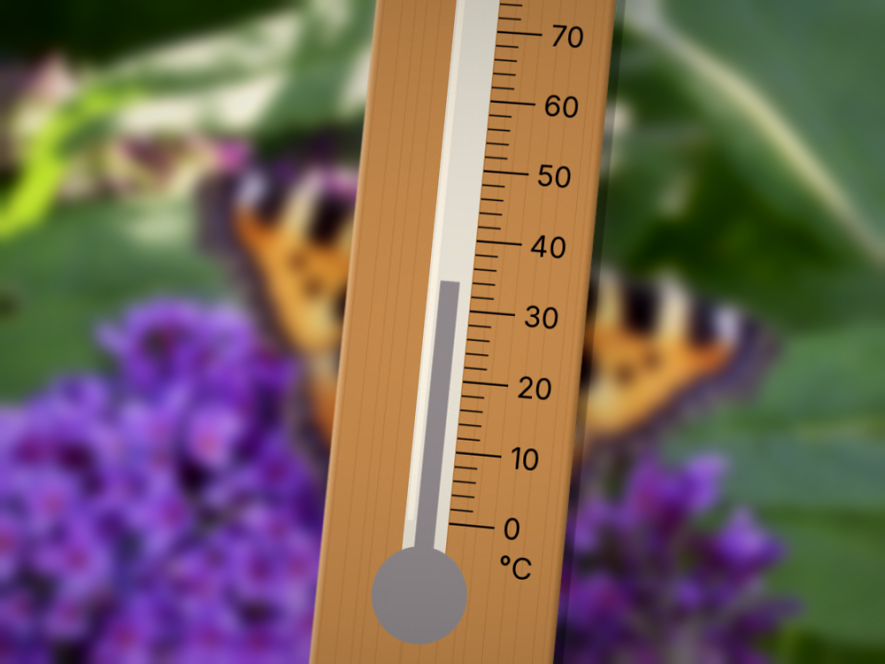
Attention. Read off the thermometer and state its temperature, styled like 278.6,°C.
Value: 34,°C
